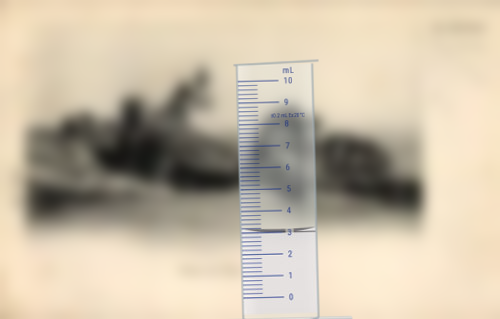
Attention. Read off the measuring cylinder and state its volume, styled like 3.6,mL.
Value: 3,mL
